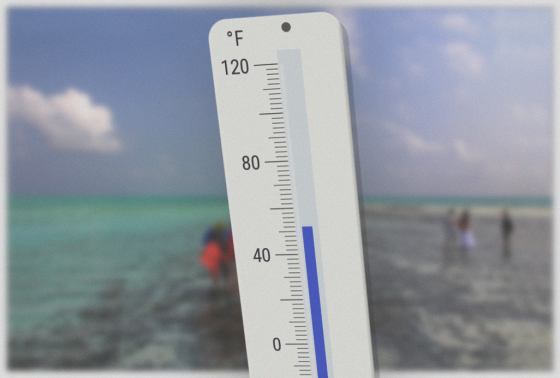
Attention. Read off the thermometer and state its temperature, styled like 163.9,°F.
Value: 52,°F
